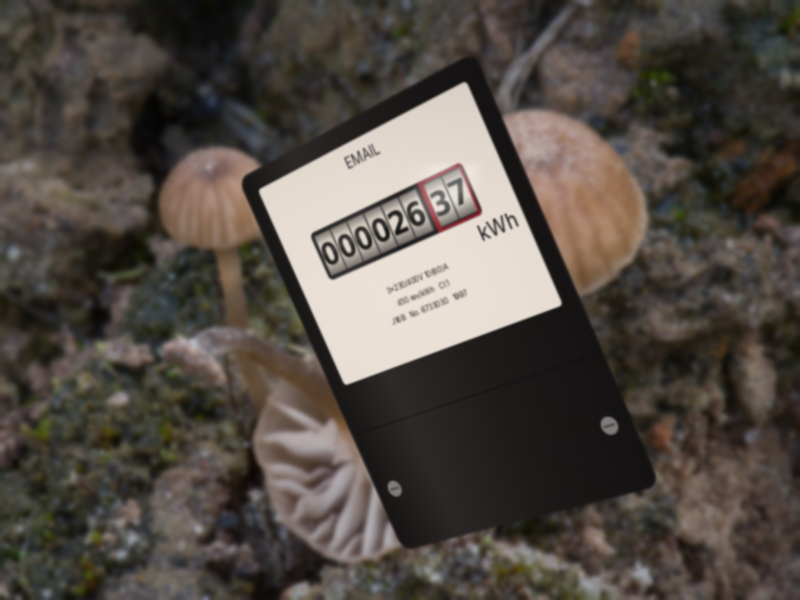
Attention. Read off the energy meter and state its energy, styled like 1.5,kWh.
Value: 26.37,kWh
